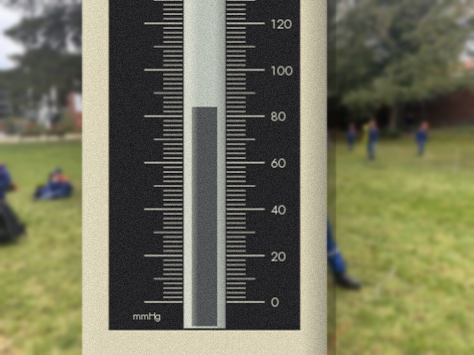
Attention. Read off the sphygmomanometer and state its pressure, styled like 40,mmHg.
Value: 84,mmHg
